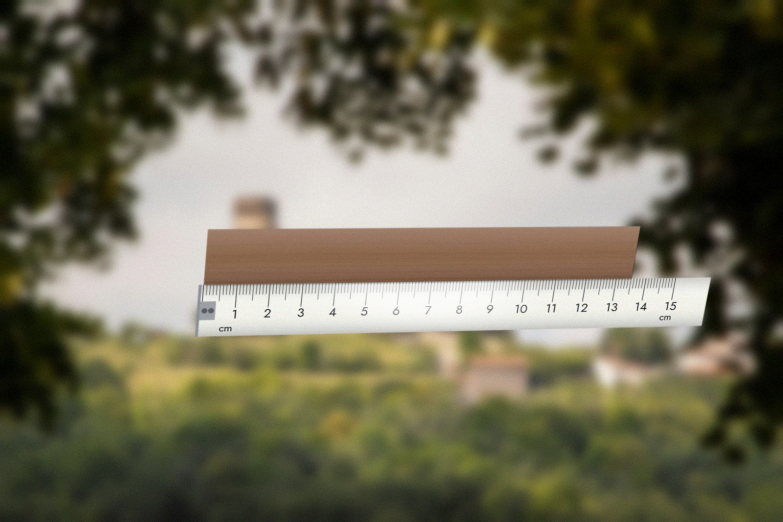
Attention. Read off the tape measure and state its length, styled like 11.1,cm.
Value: 13.5,cm
